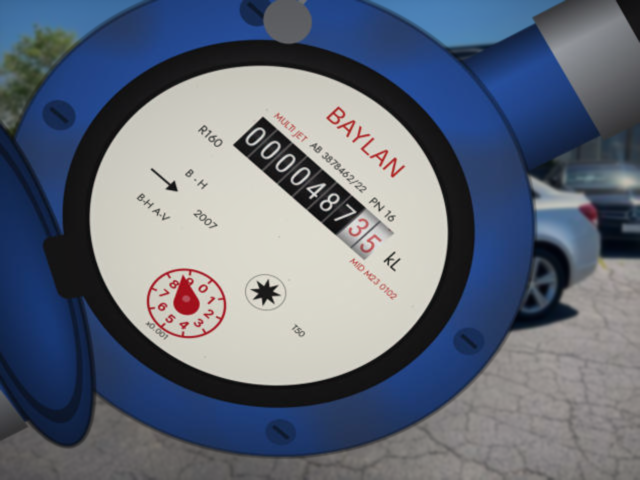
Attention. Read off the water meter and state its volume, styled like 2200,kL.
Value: 487.348,kL
